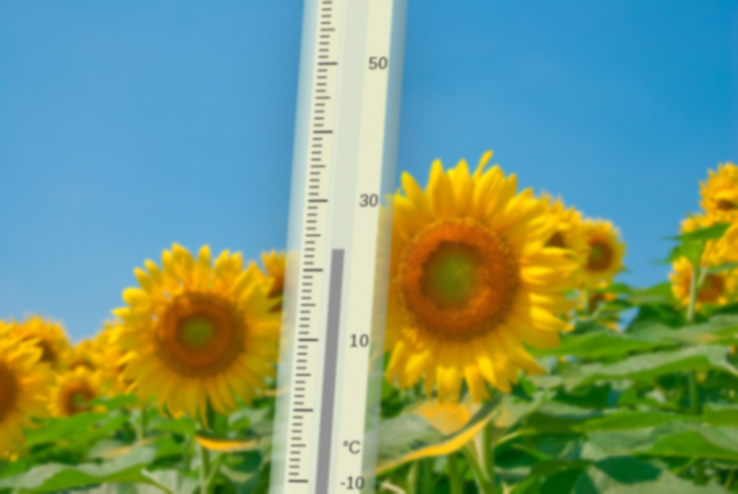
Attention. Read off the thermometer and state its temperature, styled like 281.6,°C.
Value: 23,°C
